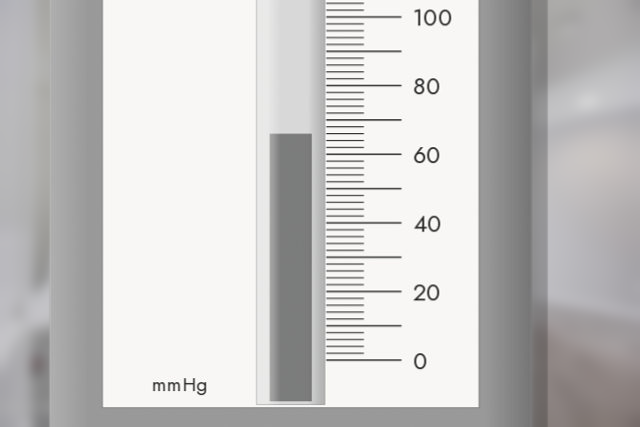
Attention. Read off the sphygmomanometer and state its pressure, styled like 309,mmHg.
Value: 66,mmHg
